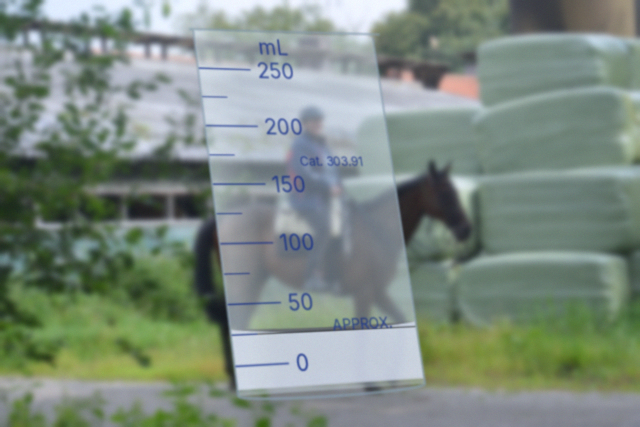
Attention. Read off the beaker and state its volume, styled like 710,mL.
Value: 25,mL
